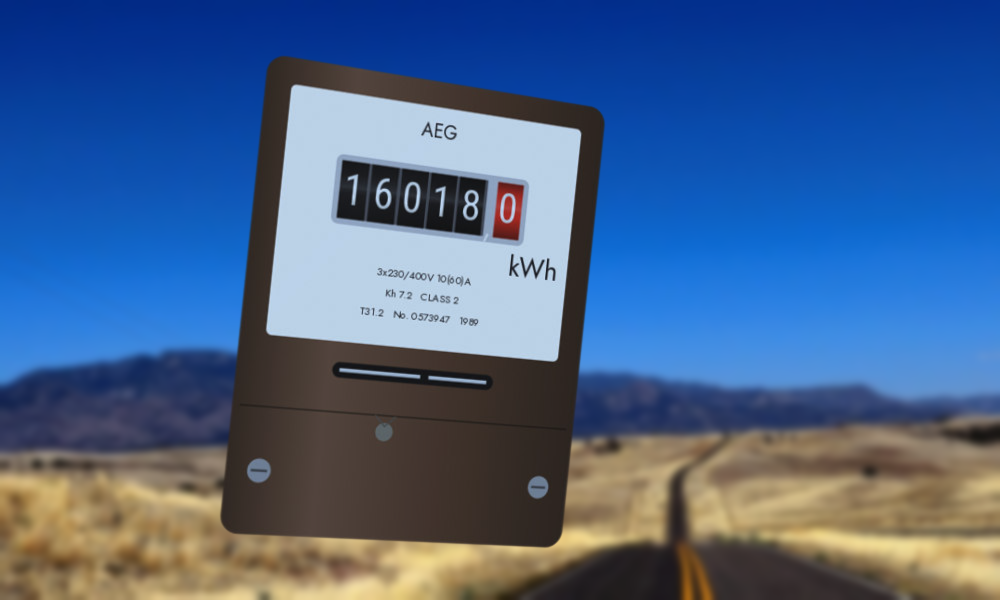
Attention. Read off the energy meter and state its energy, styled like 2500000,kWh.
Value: 16018.0,kWh
